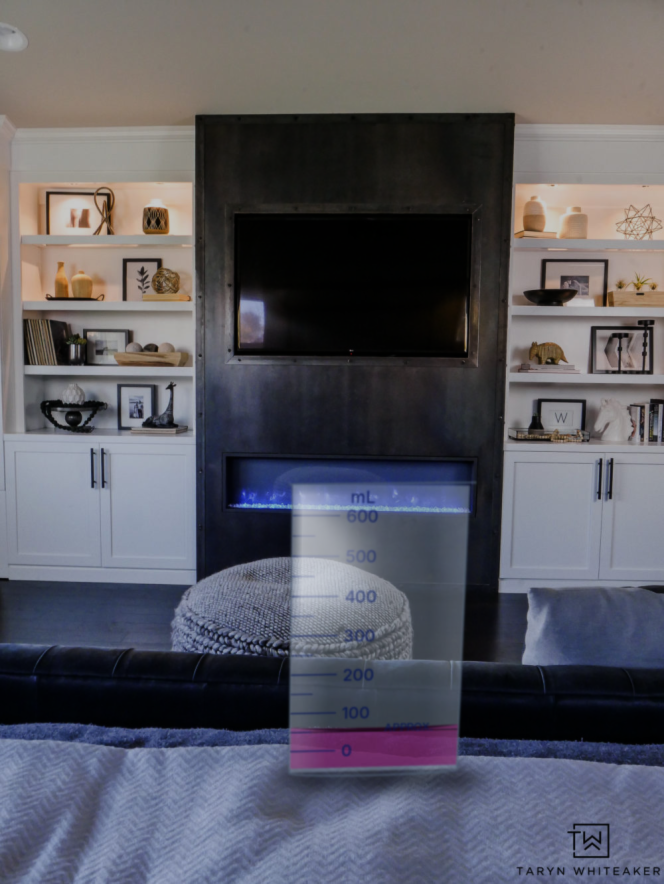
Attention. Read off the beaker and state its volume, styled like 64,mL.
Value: 50,mL
